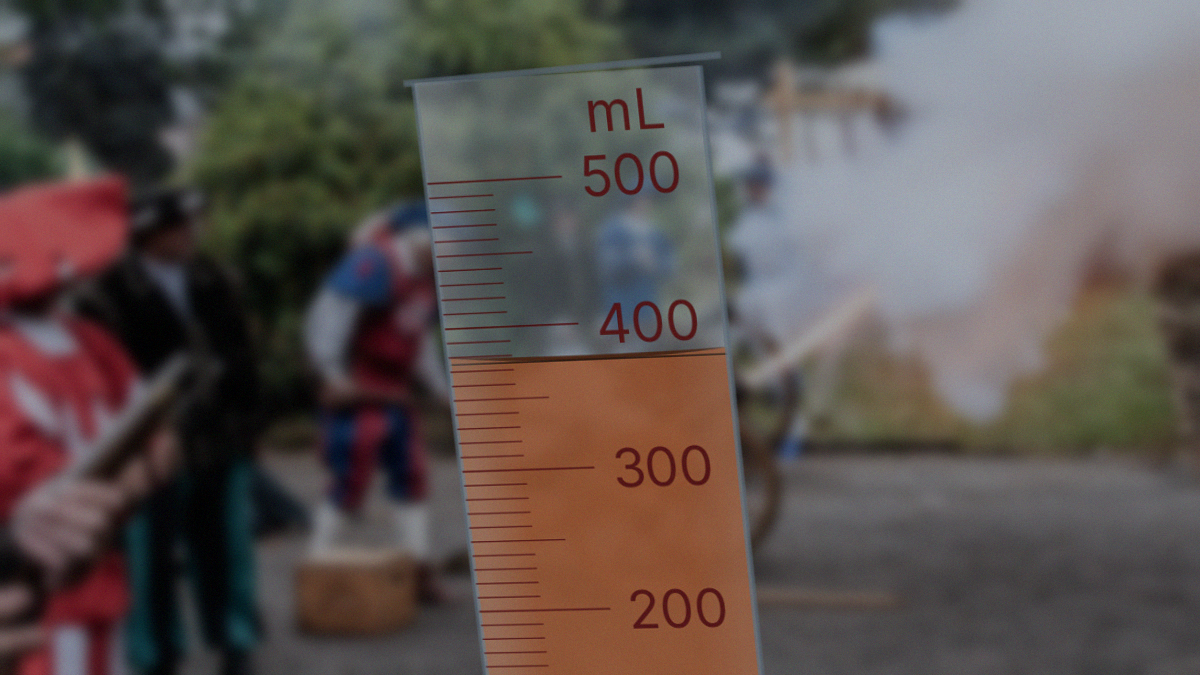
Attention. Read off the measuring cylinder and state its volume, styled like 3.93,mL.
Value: 375,mL
